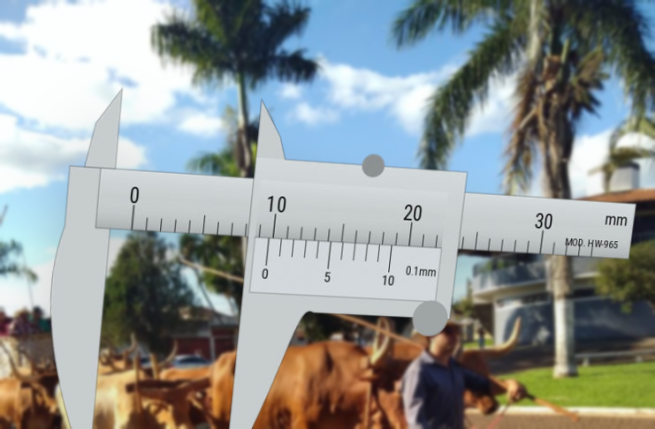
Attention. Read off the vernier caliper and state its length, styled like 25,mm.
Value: 9.7,mm
